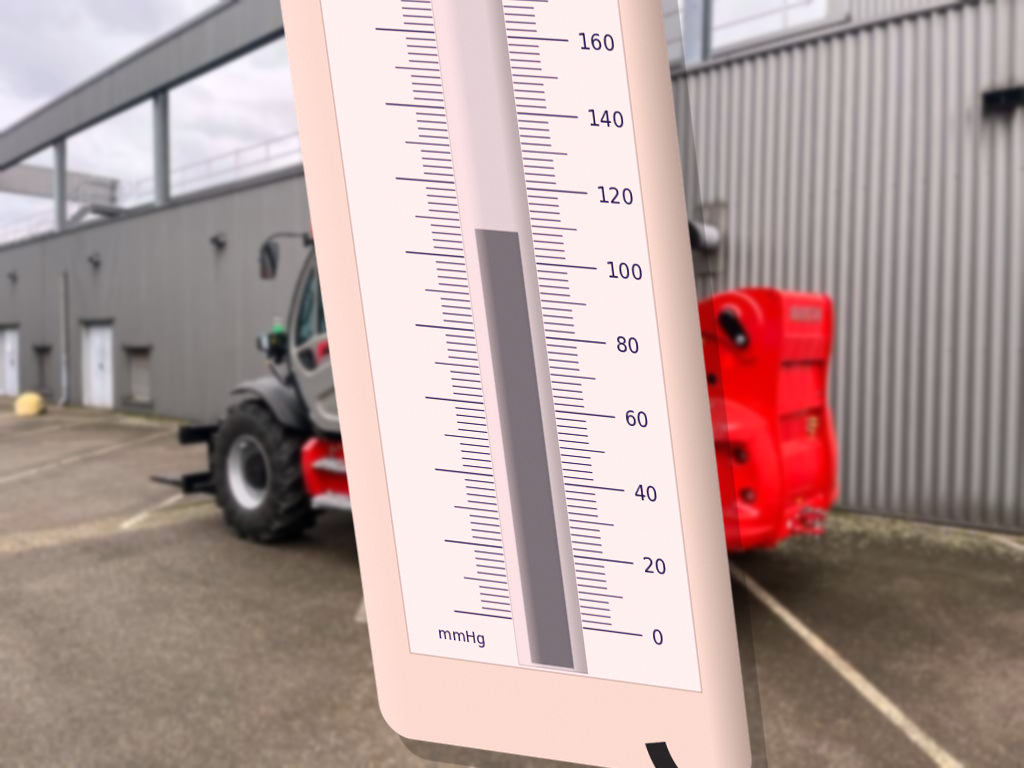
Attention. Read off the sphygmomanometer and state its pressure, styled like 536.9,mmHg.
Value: 108,mmHg
